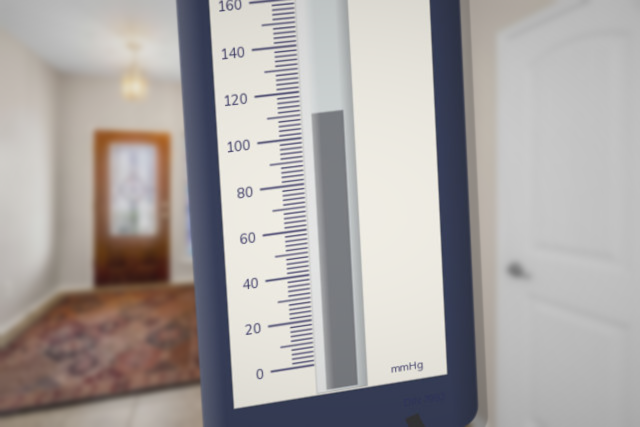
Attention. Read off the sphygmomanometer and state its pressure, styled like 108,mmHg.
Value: 110,mmHg
